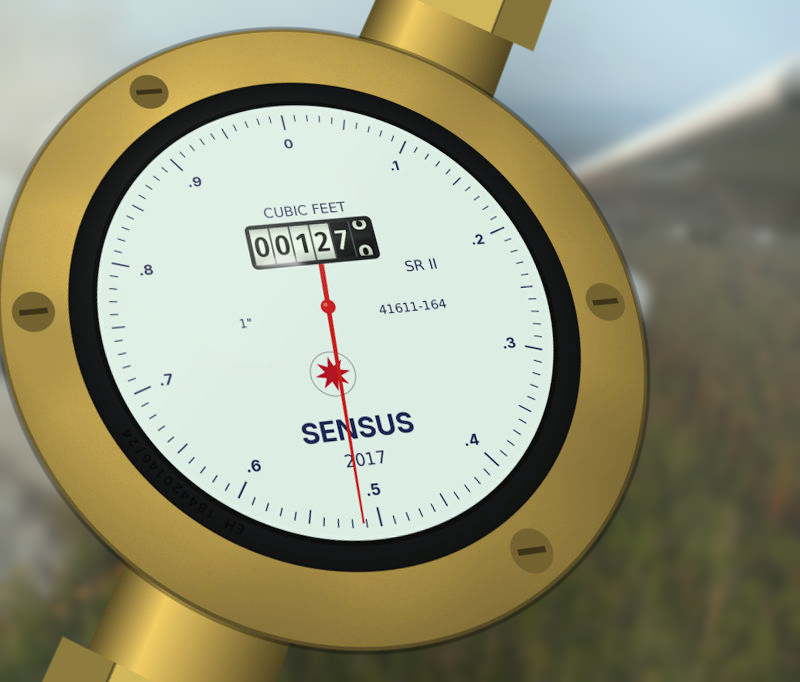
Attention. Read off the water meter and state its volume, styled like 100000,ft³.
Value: 1278.51,ft³
